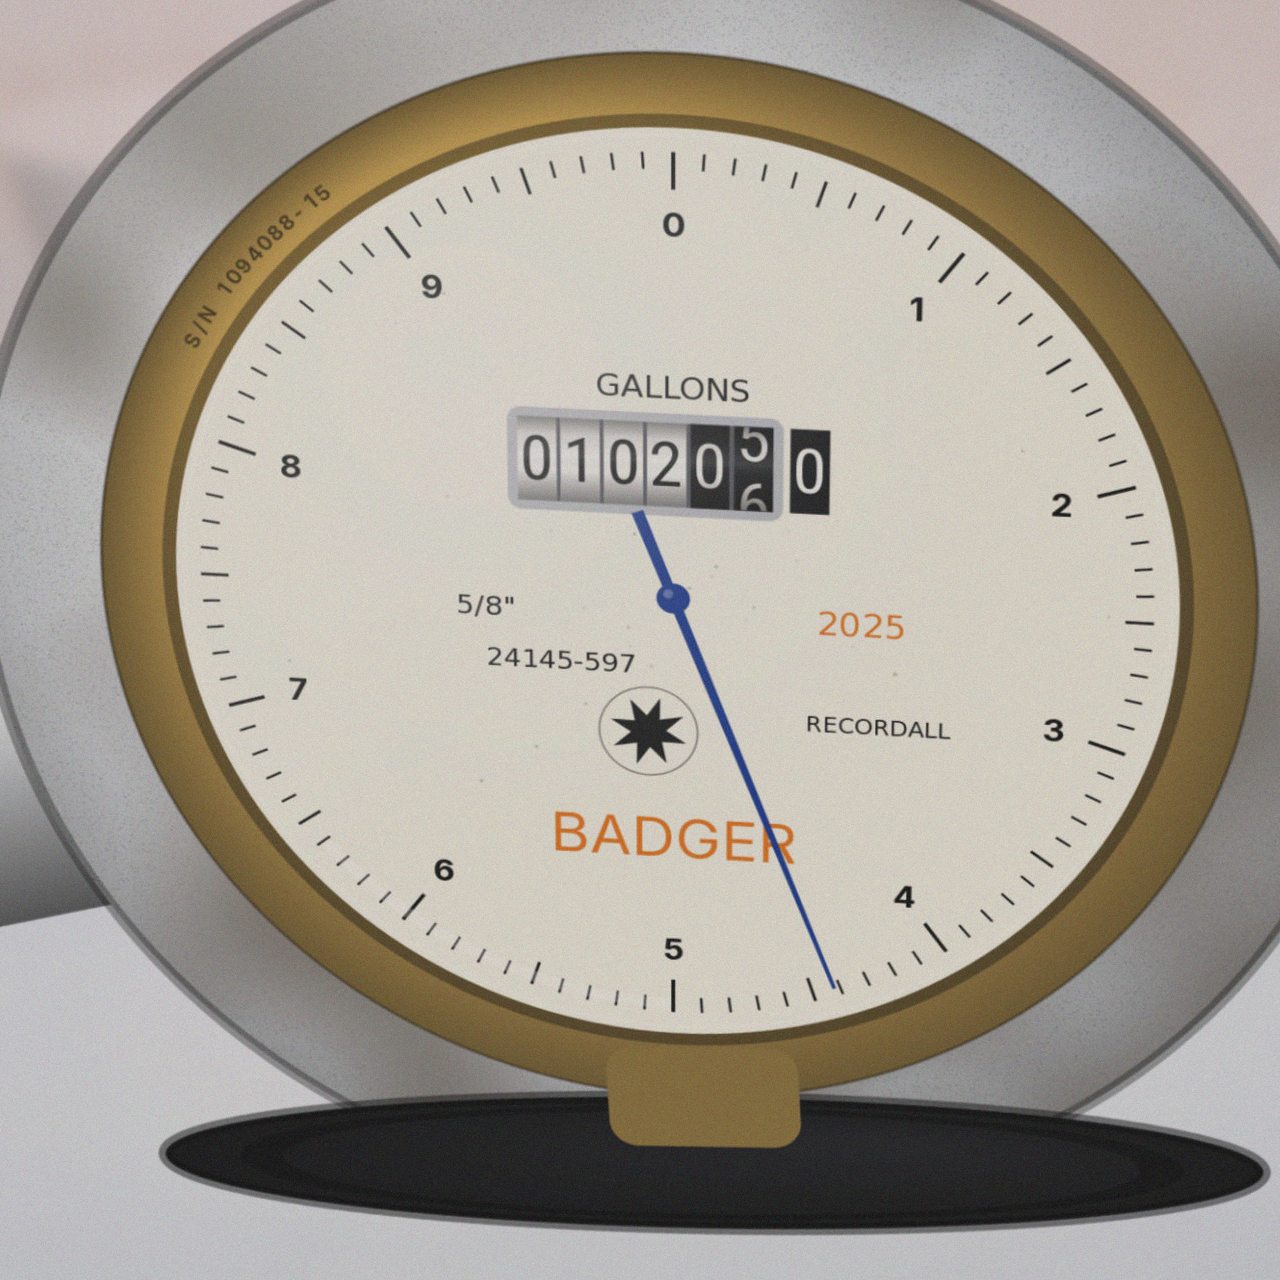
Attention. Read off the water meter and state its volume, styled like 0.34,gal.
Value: 102054.4,gal
